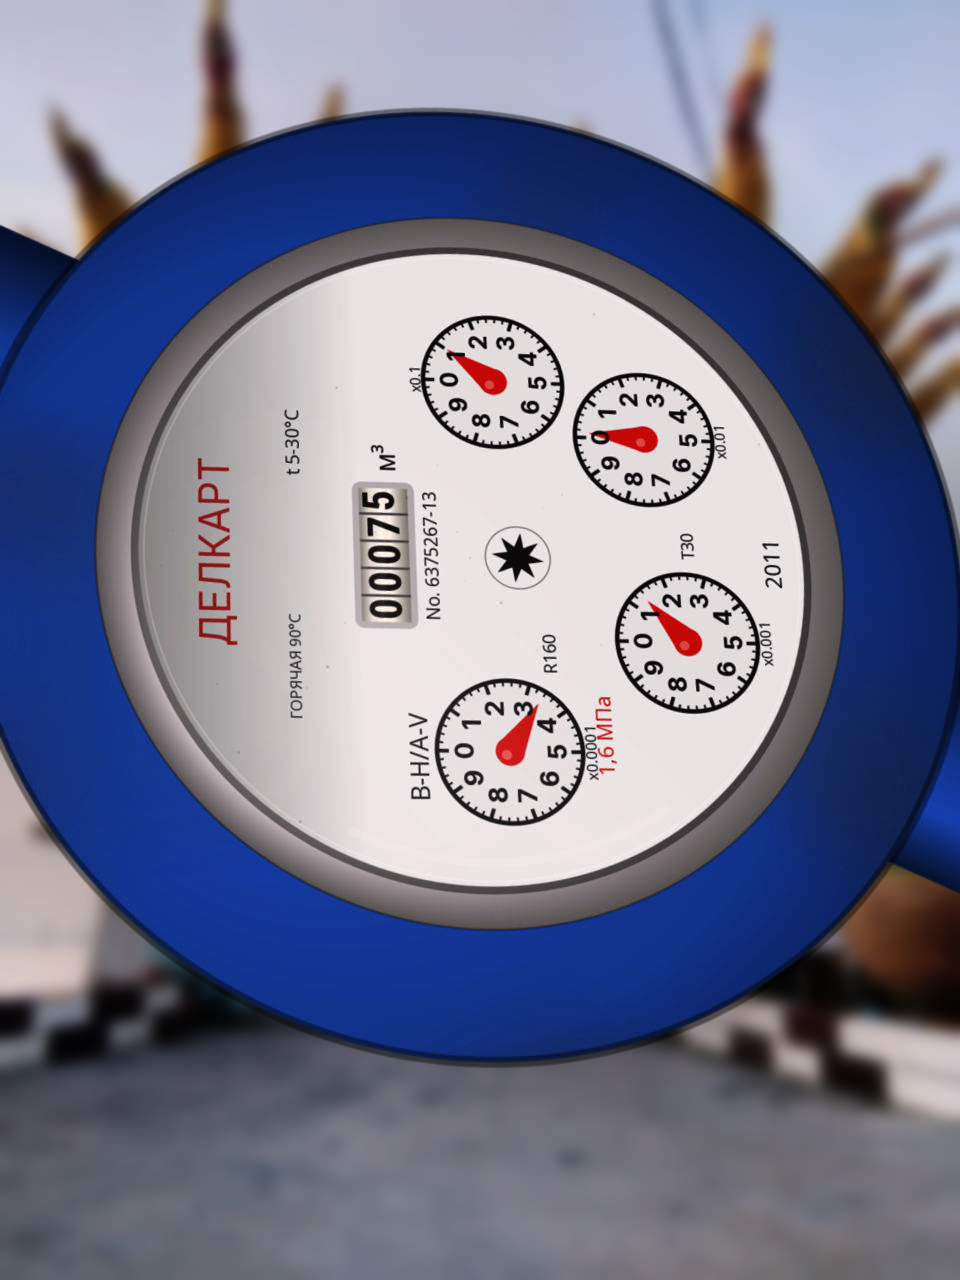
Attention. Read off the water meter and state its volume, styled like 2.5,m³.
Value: 75.1013,m³
